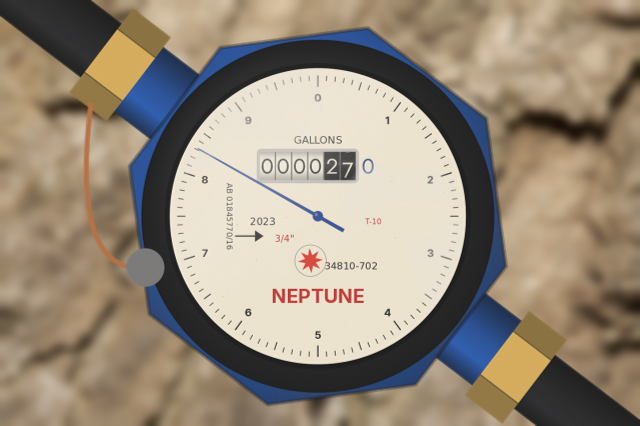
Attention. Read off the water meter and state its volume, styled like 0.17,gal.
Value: 268.3,gal
